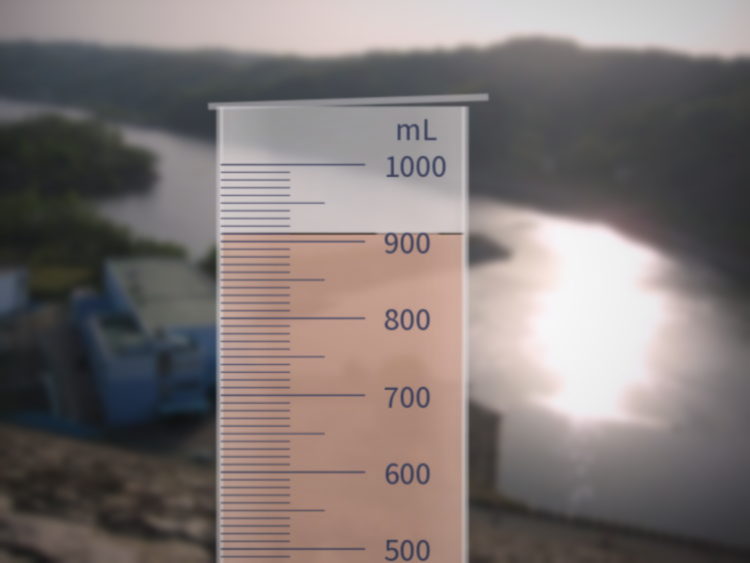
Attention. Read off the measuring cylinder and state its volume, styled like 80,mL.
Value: 910,mL
